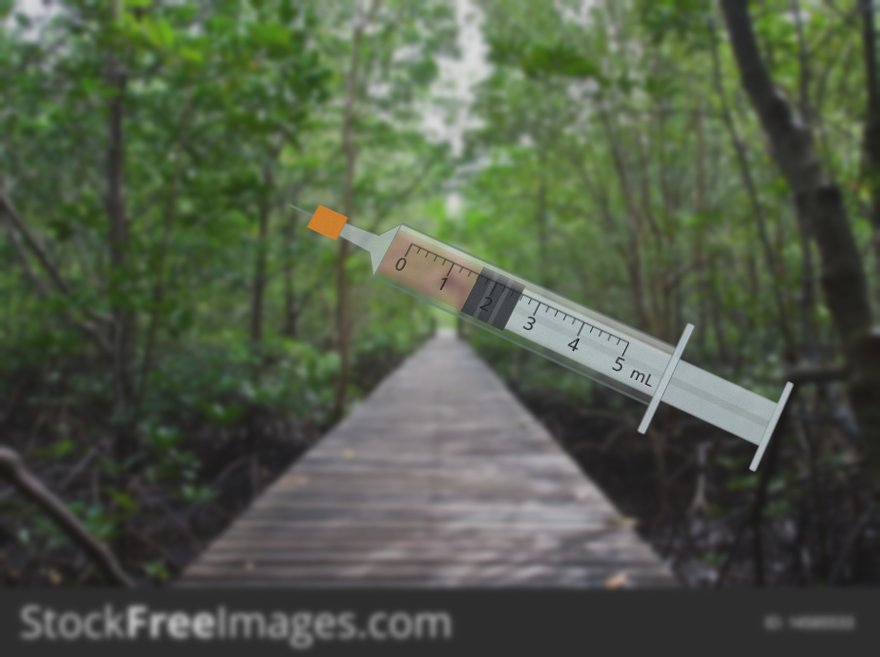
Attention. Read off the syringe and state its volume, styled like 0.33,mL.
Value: 1.6,mL
